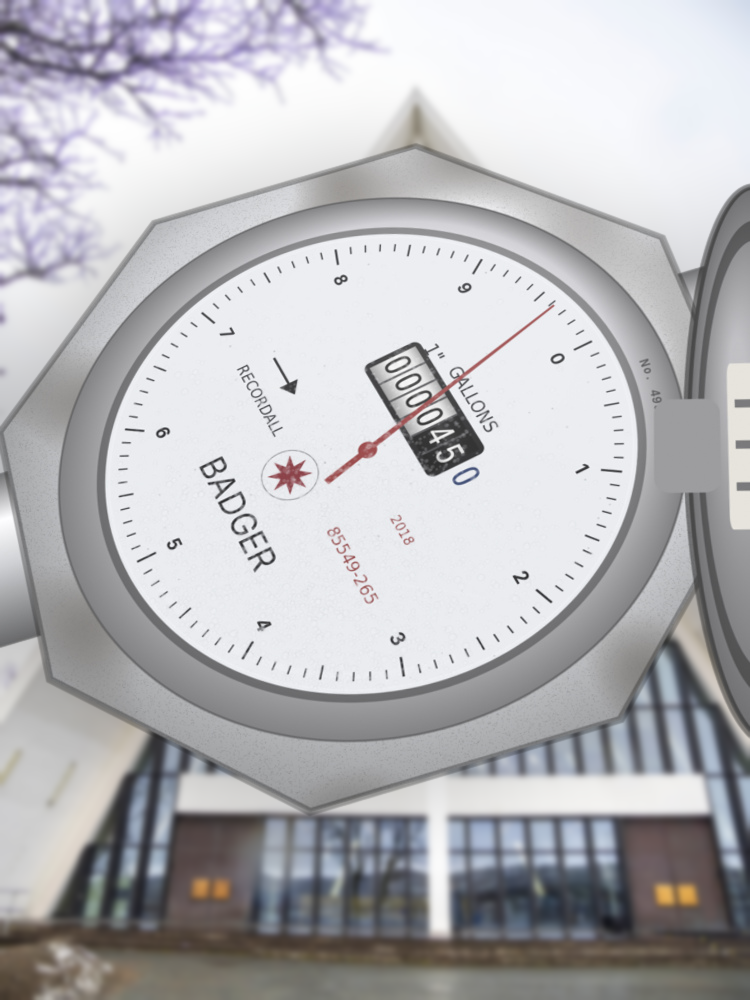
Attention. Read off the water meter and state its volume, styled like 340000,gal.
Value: 449.6,gal
